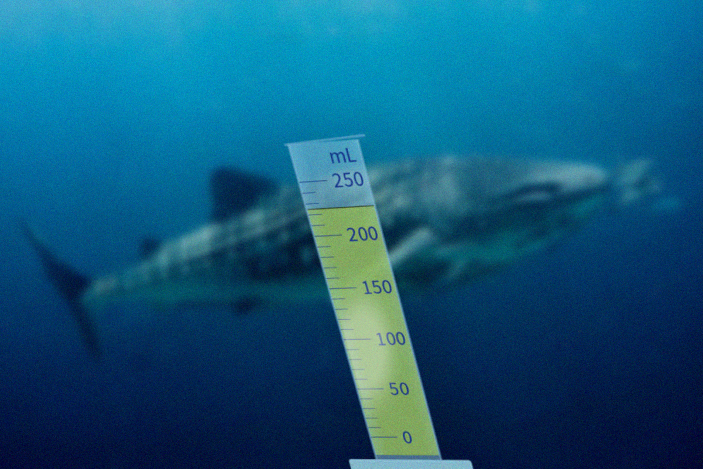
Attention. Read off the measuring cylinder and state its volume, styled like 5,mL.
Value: 225,mL
